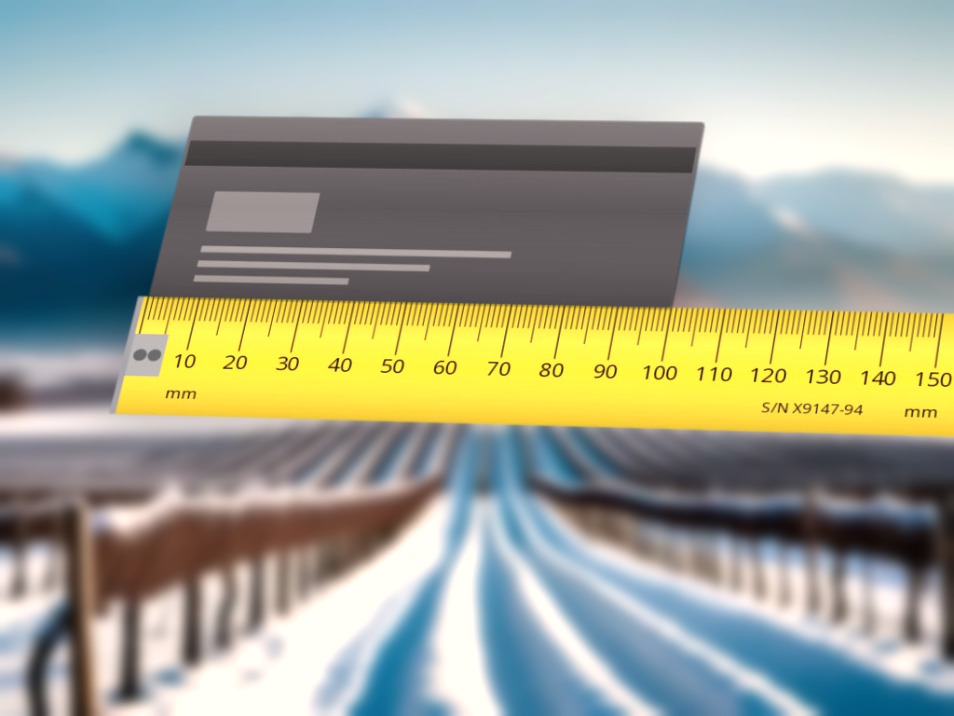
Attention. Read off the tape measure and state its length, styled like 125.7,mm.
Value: 100,mm
